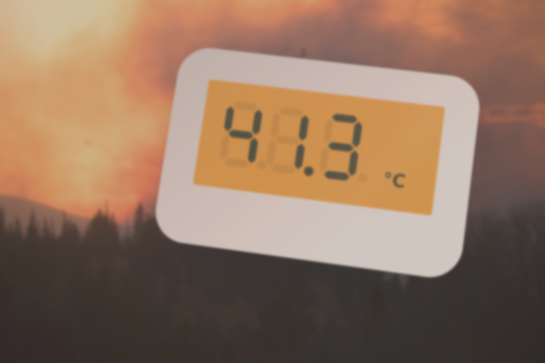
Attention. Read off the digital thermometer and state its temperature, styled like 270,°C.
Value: 41.3,°C
